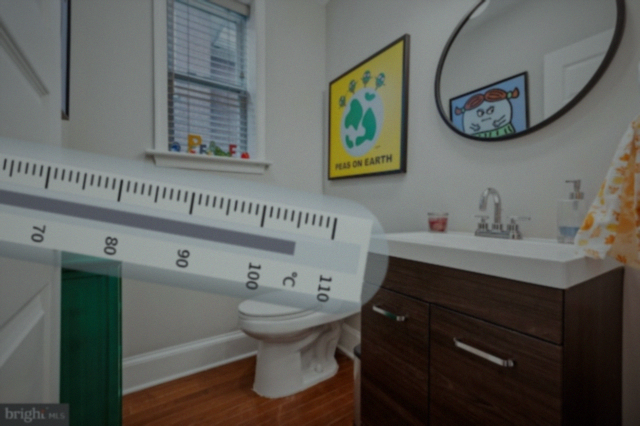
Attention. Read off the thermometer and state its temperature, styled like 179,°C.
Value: 105,°C
